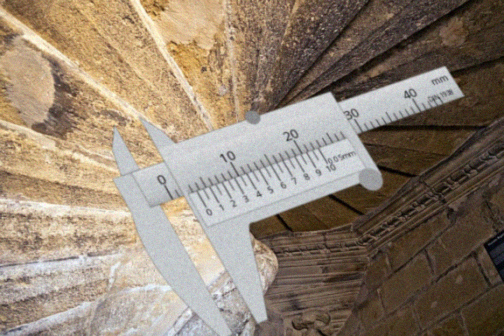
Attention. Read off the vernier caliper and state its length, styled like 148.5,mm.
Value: 3.6,mm
